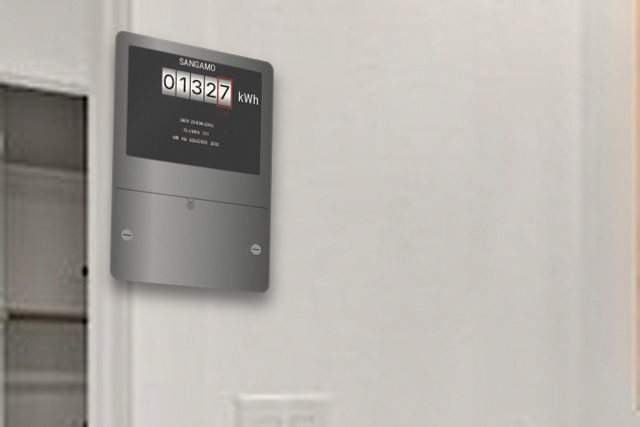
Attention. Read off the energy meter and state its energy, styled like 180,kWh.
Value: 132.7,kWh
